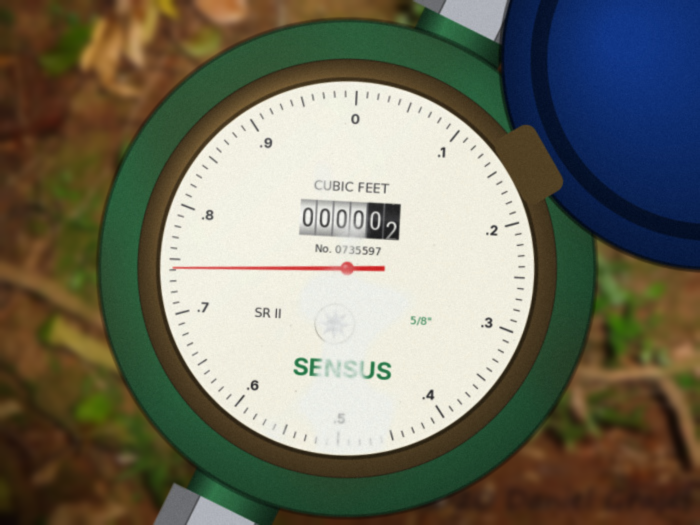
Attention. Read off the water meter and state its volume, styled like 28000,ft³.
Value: 1.74,ft³
